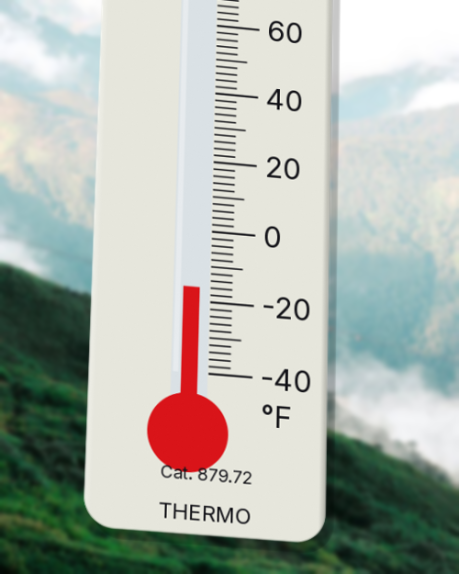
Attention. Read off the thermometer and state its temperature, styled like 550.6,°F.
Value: -16,°F
